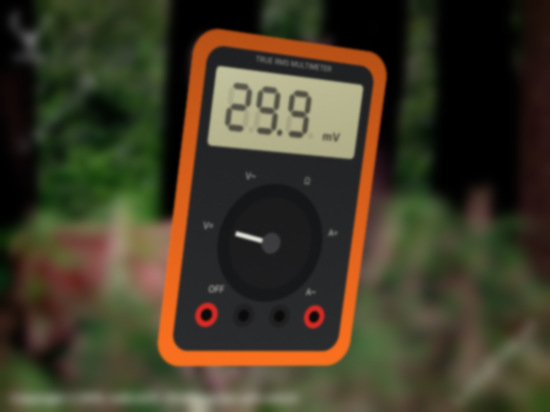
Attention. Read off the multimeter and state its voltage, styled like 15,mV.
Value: 29.9,mV
